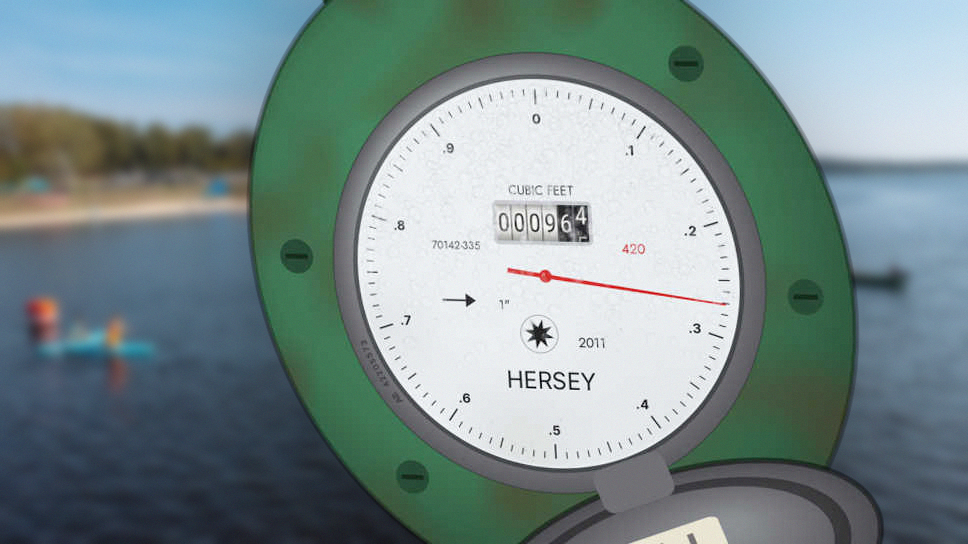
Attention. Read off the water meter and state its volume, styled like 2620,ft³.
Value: 964.27,ft³
